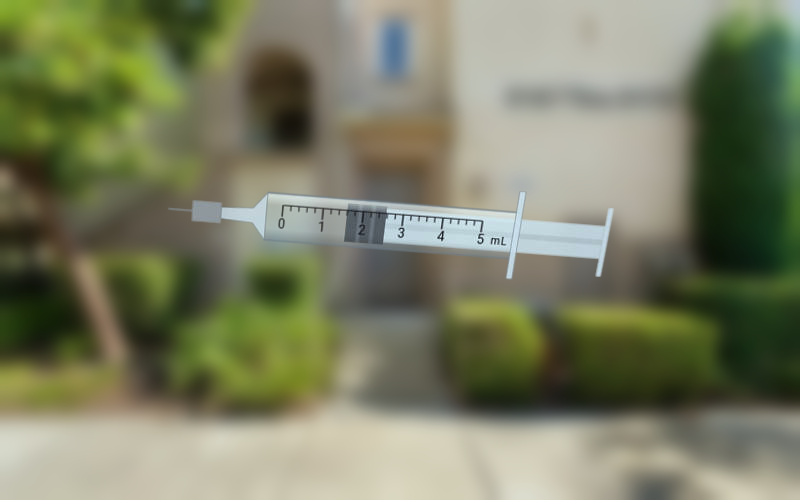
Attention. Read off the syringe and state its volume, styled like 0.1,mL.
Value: 1.6,mL
